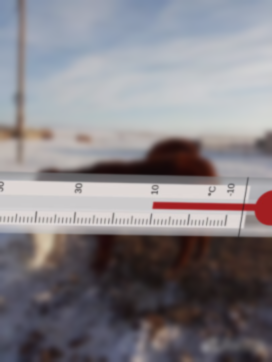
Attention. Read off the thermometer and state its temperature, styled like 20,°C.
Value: 10,°C
